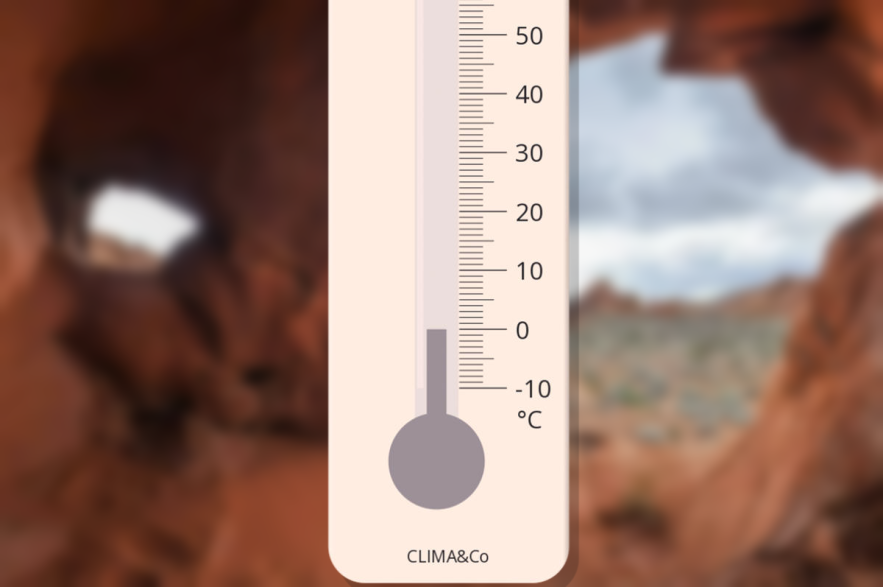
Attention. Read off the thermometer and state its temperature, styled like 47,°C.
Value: 0,°C
